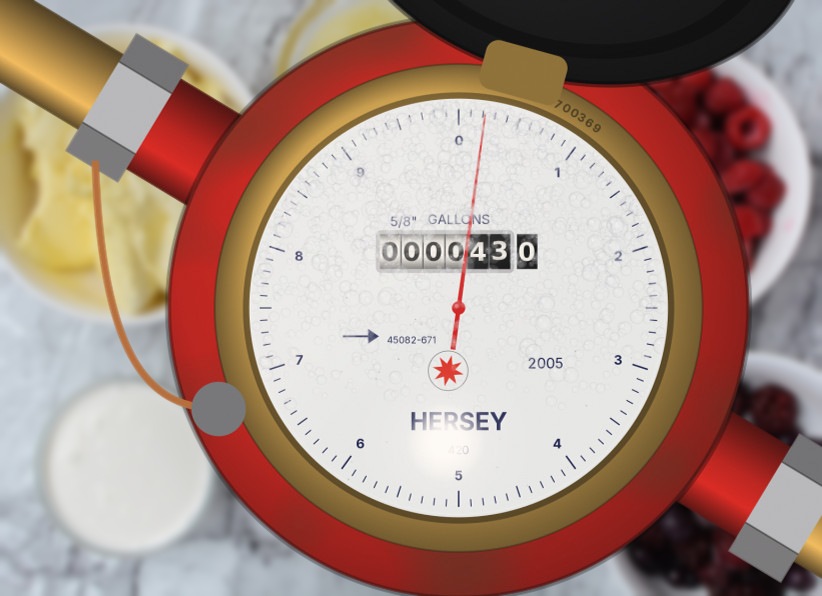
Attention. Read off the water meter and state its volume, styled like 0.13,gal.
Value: 430.2,gal
